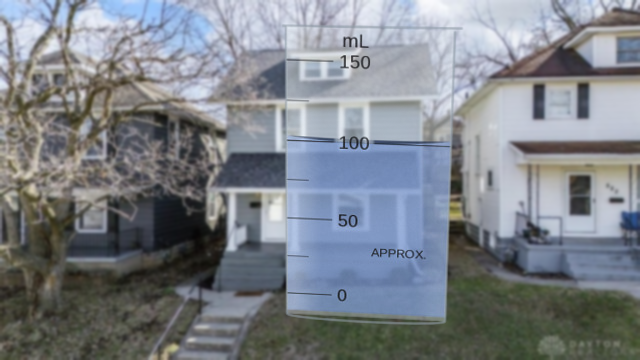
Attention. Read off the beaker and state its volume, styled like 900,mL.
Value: 100,mL
